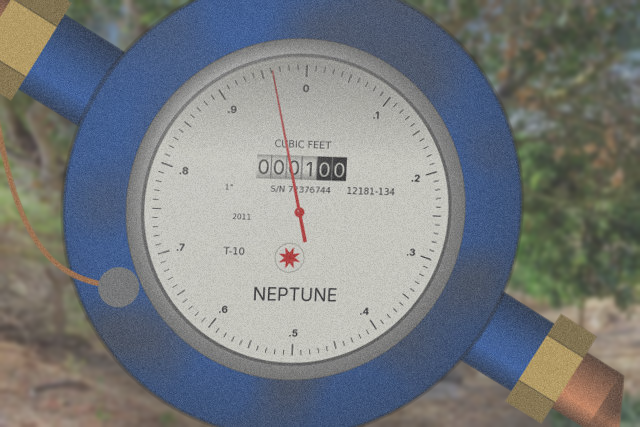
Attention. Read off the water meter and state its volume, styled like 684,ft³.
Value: 99.96,ft³
